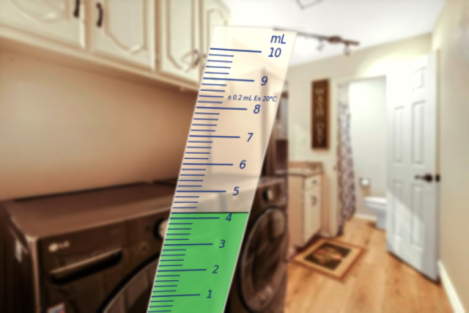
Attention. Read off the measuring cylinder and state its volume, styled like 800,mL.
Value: 4.2,mL
